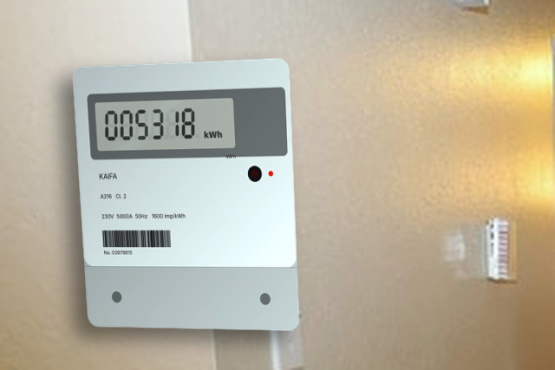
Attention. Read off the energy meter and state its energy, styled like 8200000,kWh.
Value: 5318,kWh
